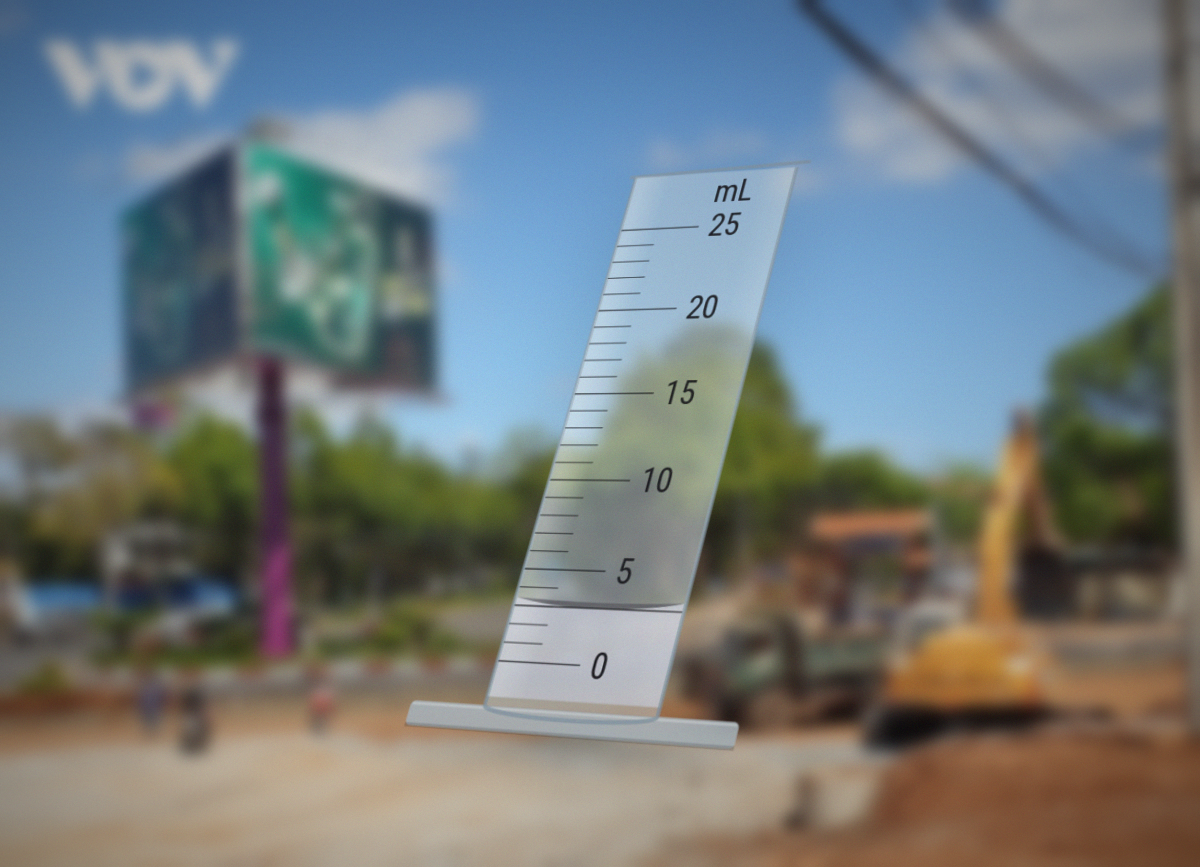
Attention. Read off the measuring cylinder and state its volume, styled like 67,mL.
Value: 3,mL
